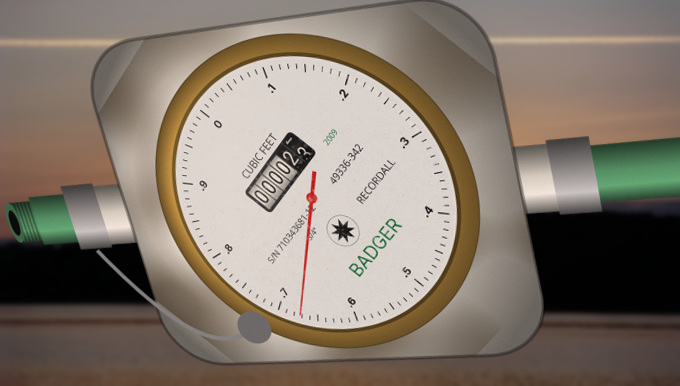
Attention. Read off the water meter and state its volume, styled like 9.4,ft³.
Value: 22.67,ft³
